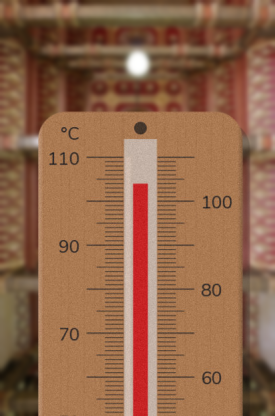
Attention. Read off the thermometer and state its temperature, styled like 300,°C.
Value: 104,°C
